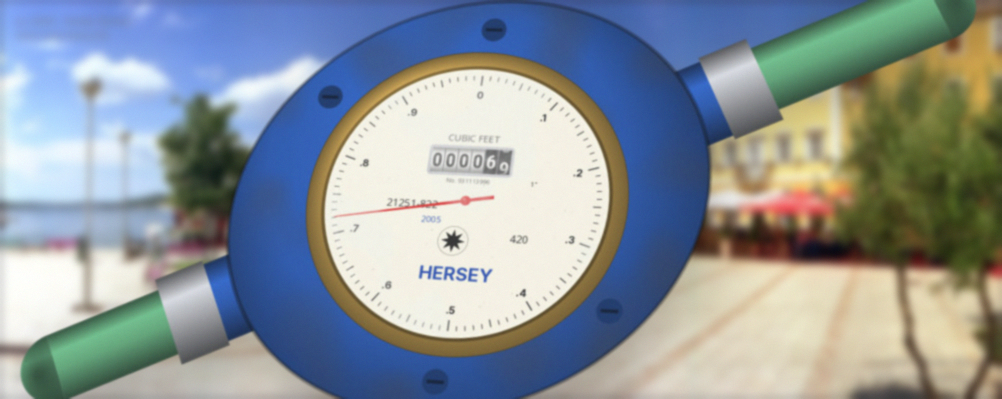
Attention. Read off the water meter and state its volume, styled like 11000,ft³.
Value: 68.72,ft³
